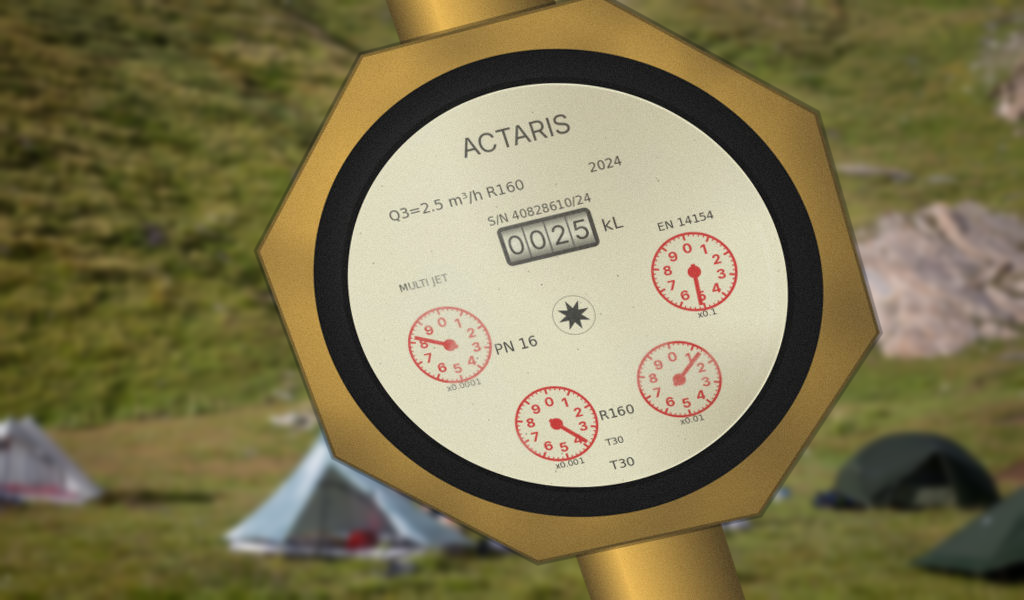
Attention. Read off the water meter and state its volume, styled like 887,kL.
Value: 25.5138,kL
